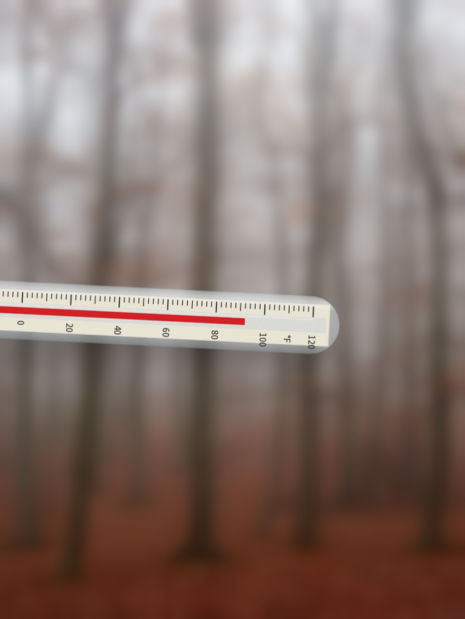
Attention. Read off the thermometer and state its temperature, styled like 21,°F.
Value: 92,°F
